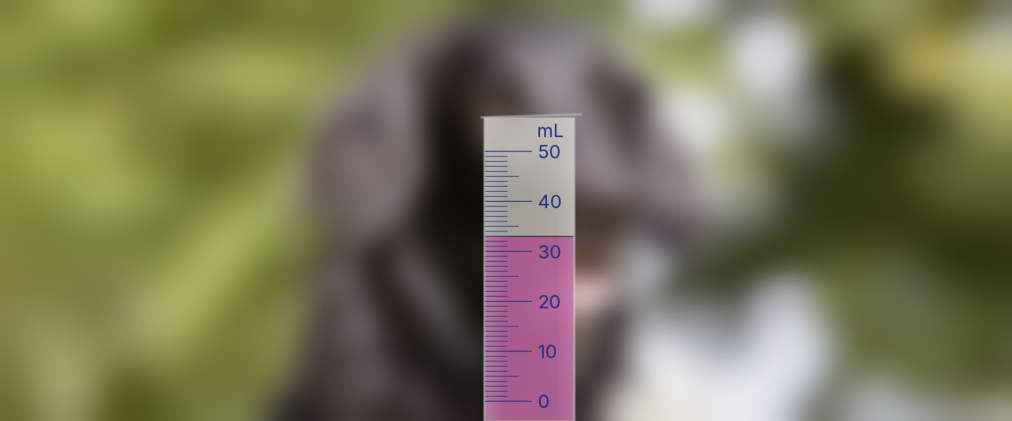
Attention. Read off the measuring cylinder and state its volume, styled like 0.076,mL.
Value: 33,mL
